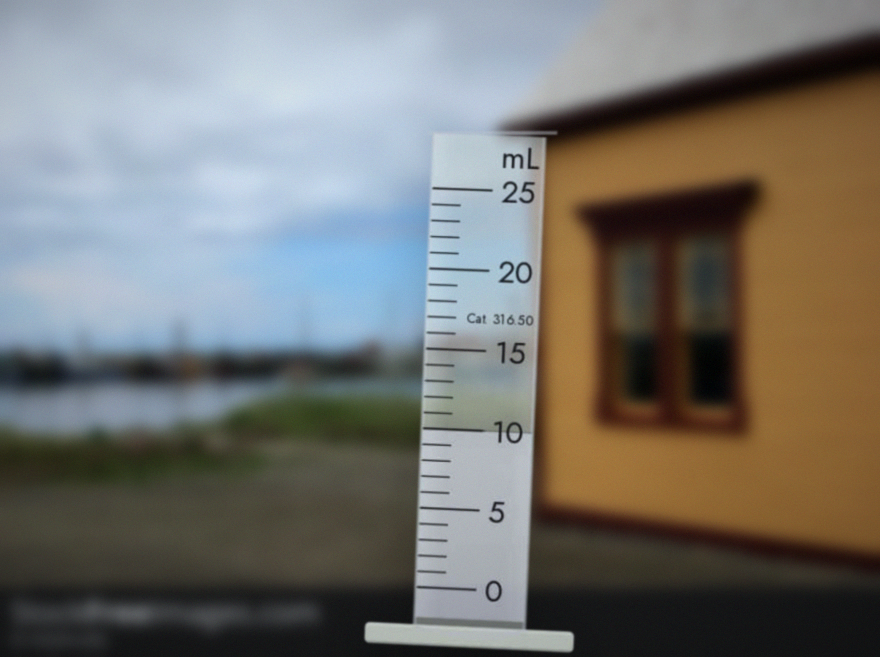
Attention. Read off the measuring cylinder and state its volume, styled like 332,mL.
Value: 10,mL
